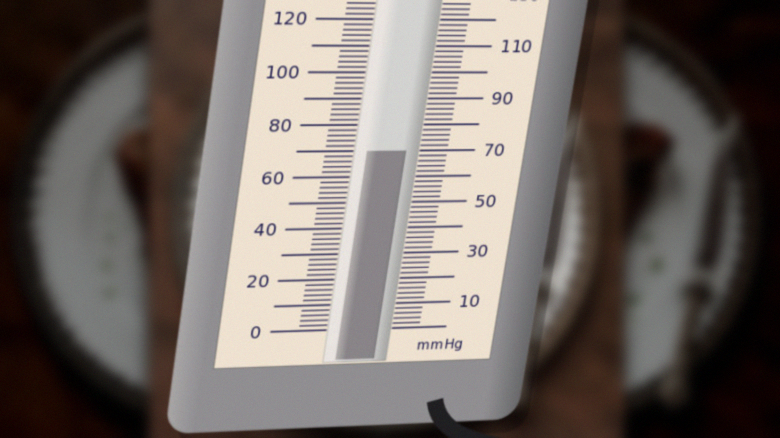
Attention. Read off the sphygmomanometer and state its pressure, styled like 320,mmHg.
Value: 70,mmHg
